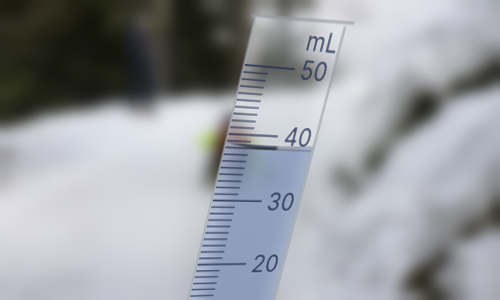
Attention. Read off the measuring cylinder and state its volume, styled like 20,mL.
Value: 38,mL
